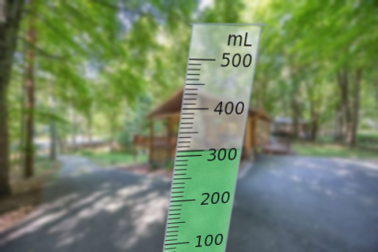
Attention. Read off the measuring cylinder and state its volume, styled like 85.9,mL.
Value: 310,mL
